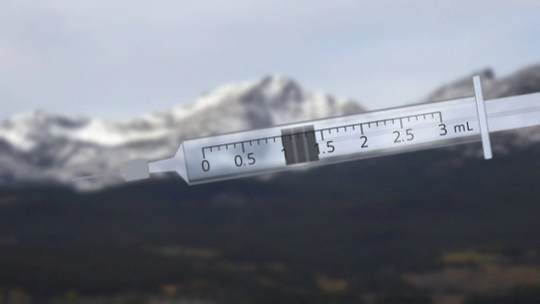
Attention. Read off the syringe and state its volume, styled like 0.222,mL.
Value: 1,mL
